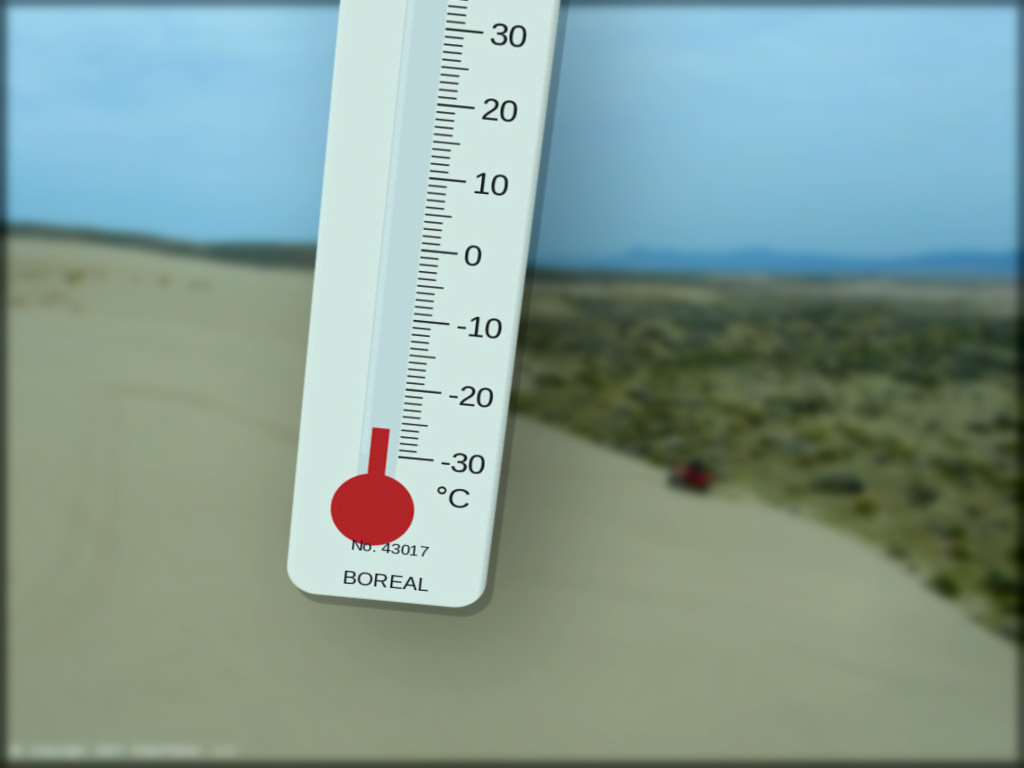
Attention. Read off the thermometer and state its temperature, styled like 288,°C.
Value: -26,°C
